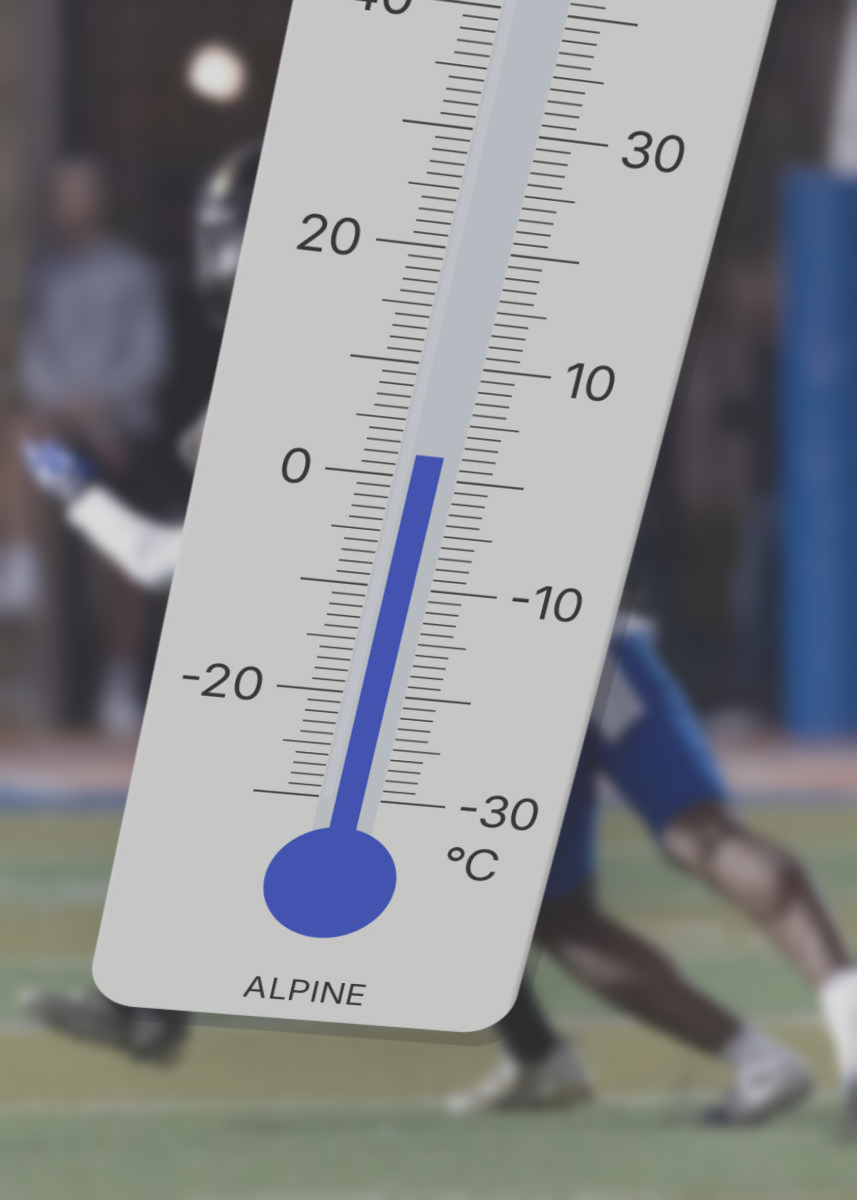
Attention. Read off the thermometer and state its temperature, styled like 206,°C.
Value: 2,°C
